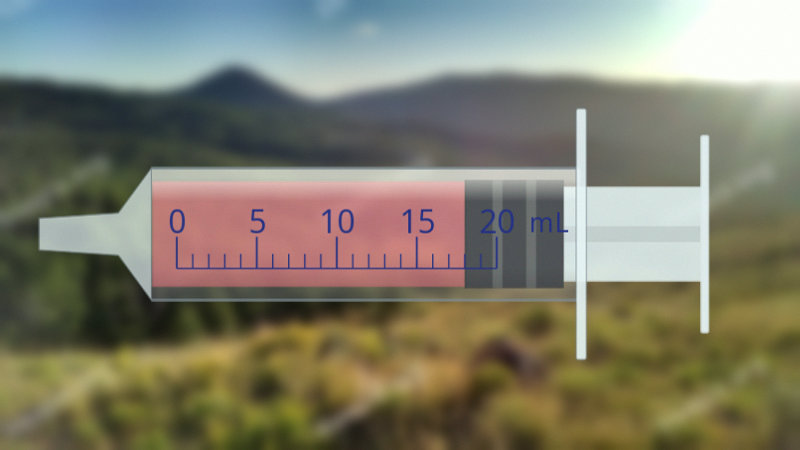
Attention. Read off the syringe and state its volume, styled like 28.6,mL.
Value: 18,mL
